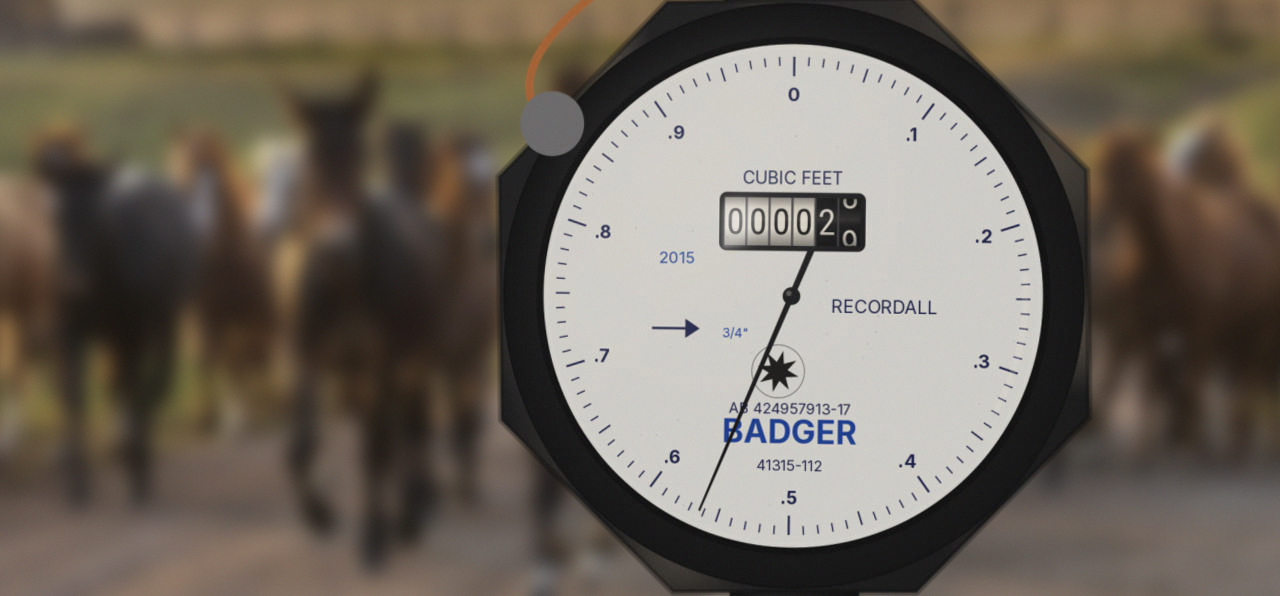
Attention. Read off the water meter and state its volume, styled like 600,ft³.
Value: 28.56,ft³
